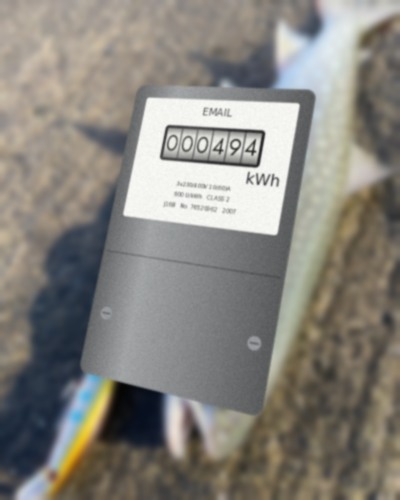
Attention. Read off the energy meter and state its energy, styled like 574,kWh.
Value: 494,kWh
